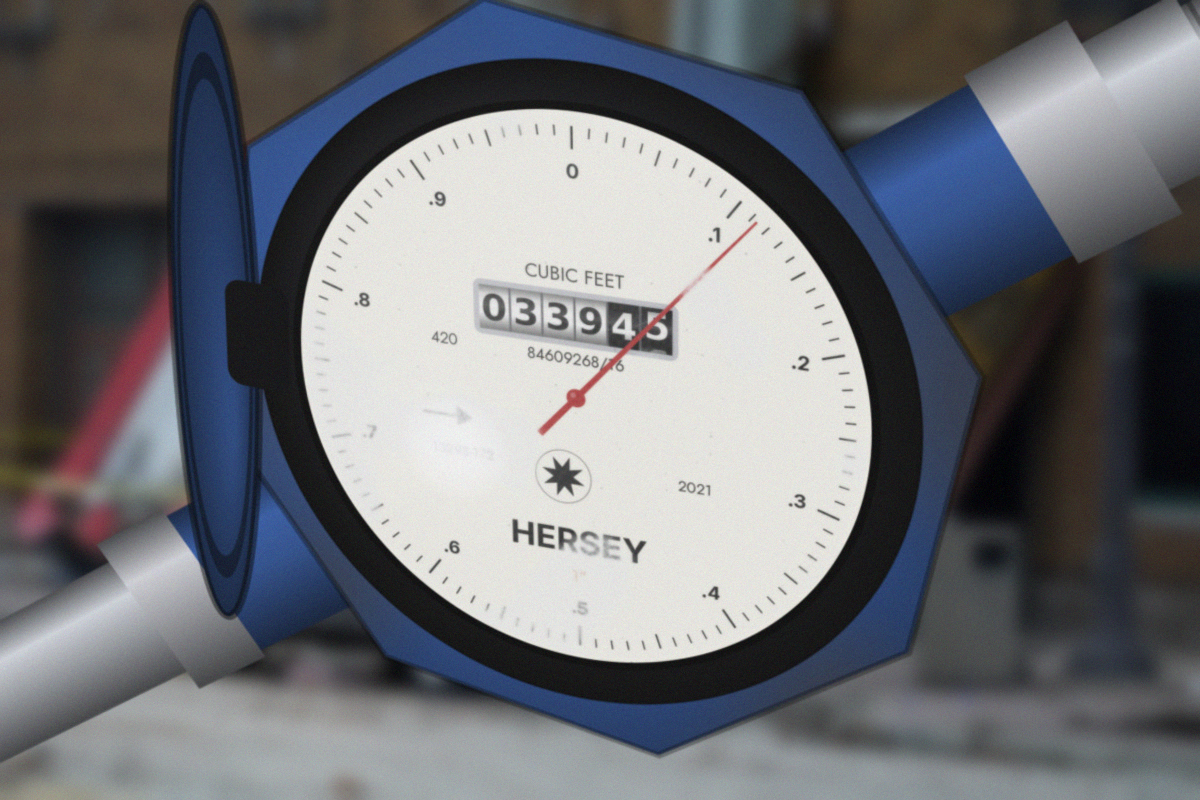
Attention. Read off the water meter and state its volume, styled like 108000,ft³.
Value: 33945.11,ft³
